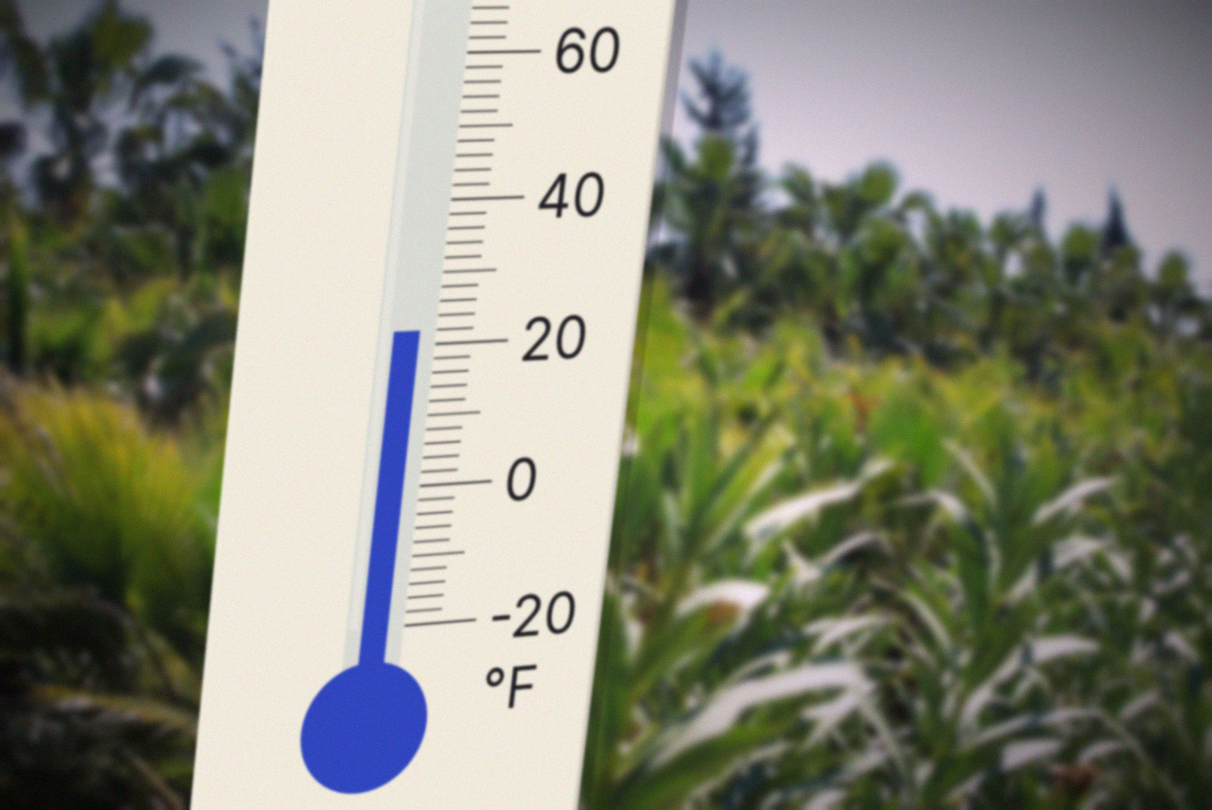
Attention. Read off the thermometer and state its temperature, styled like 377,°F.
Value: 22,°F
